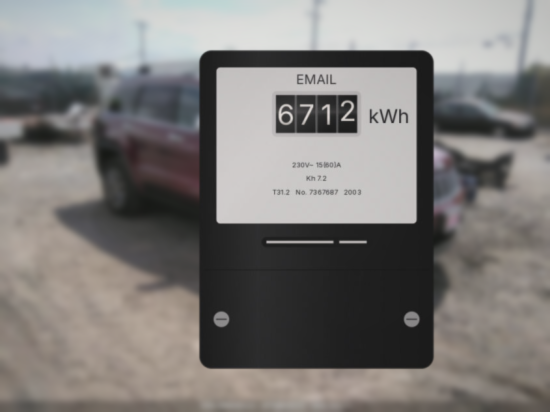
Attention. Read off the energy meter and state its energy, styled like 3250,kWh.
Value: 6712,kWh
